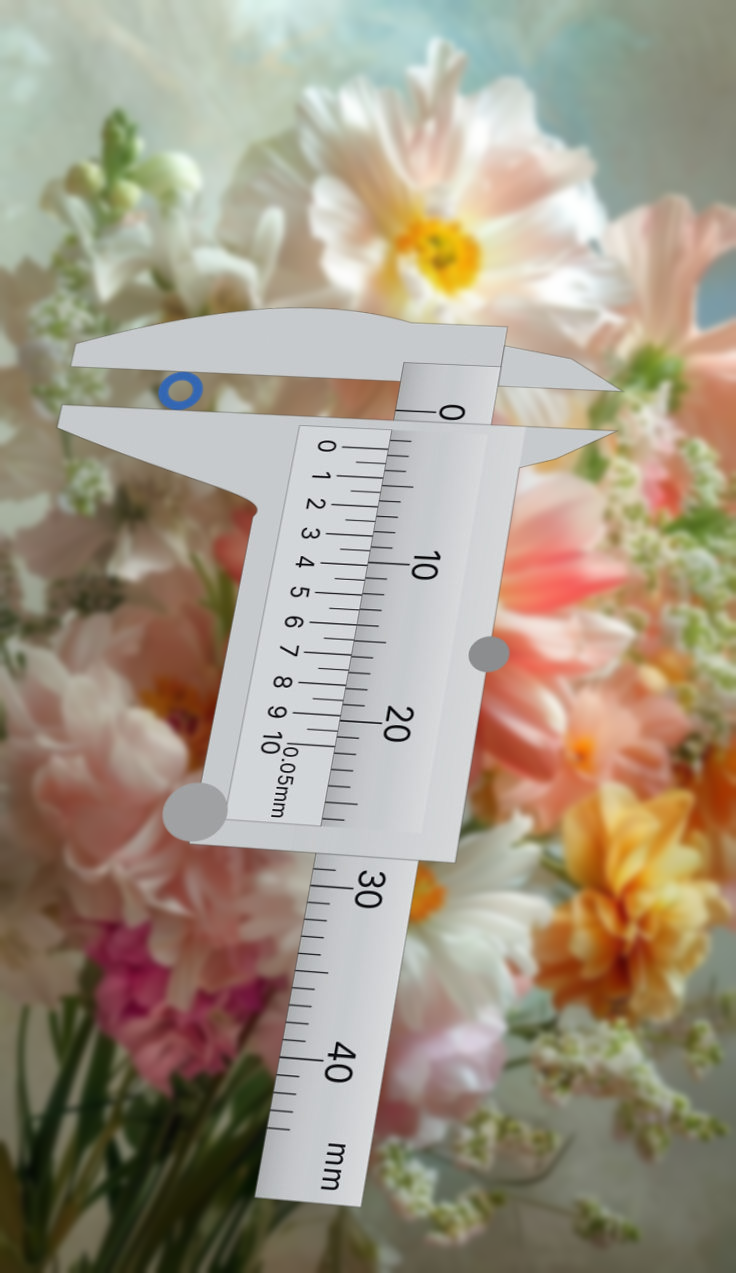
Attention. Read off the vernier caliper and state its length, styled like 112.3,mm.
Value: 2.6,mm
